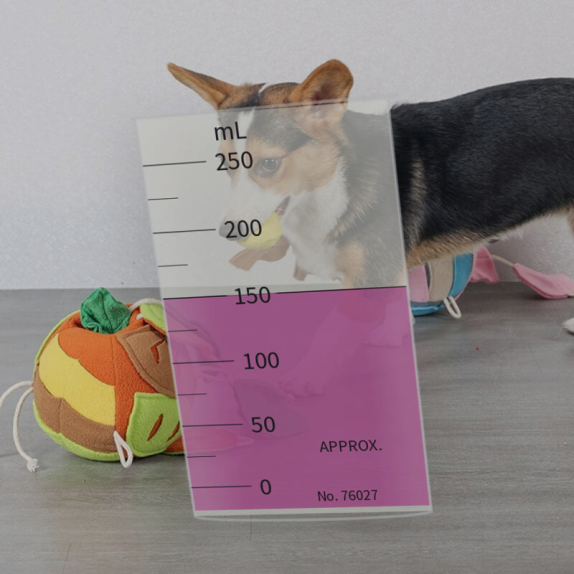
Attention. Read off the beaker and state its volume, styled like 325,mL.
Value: 150,mL
